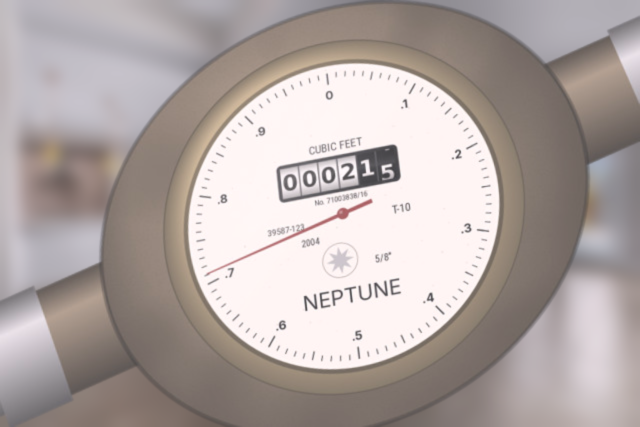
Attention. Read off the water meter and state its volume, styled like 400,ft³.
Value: 214.71,ft³
